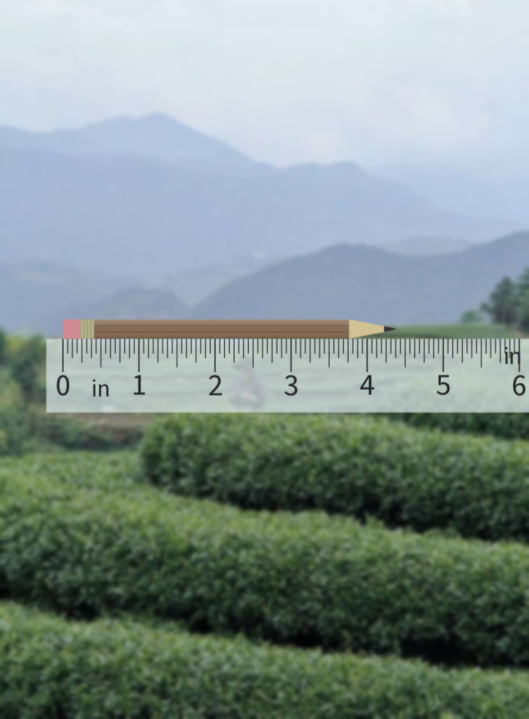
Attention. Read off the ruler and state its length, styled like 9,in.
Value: 4.375,in
